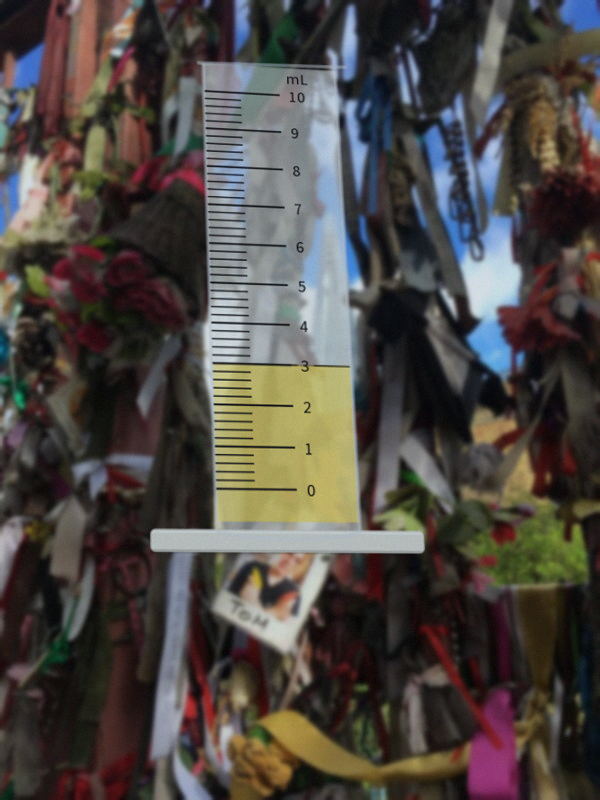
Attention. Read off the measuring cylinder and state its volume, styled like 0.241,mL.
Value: 3,mL
